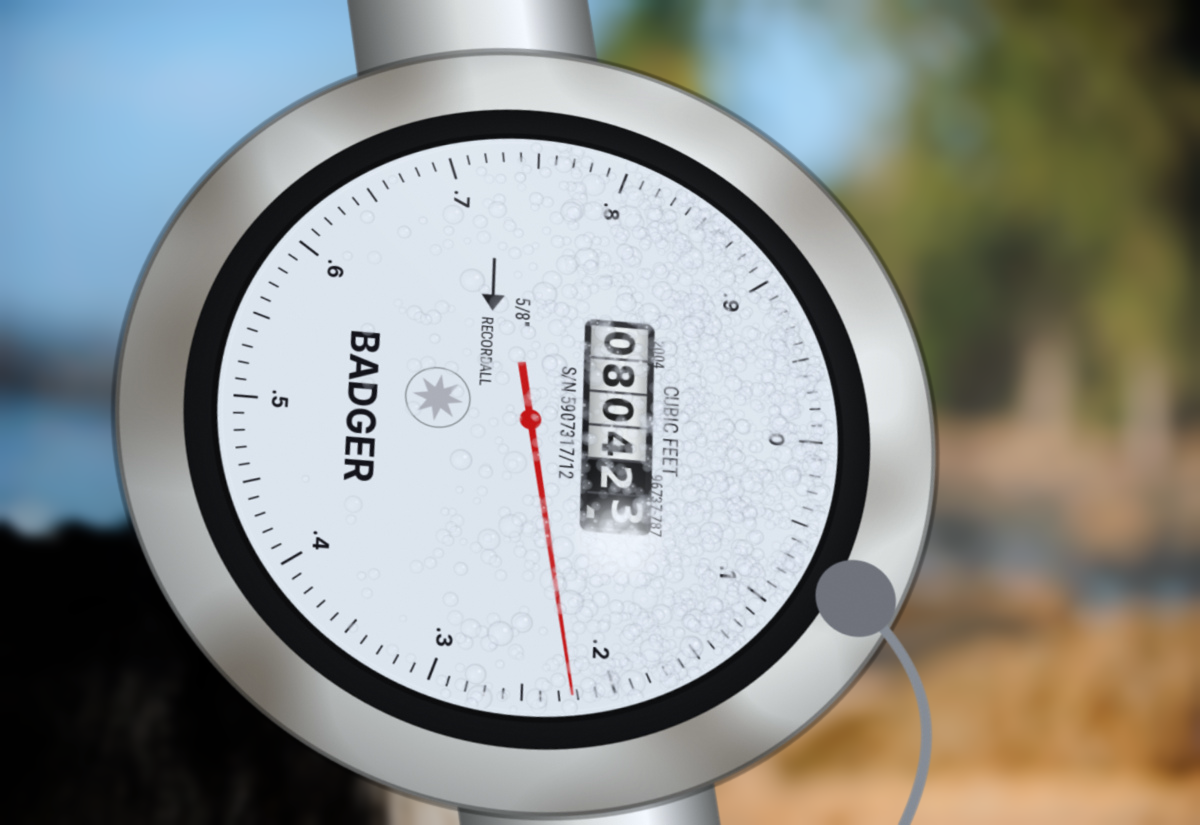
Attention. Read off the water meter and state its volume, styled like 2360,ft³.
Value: 80423.22,ft³
